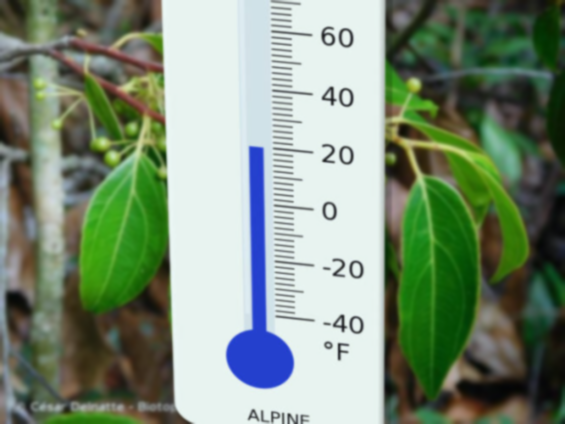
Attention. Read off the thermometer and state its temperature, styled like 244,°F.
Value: 20,°F
